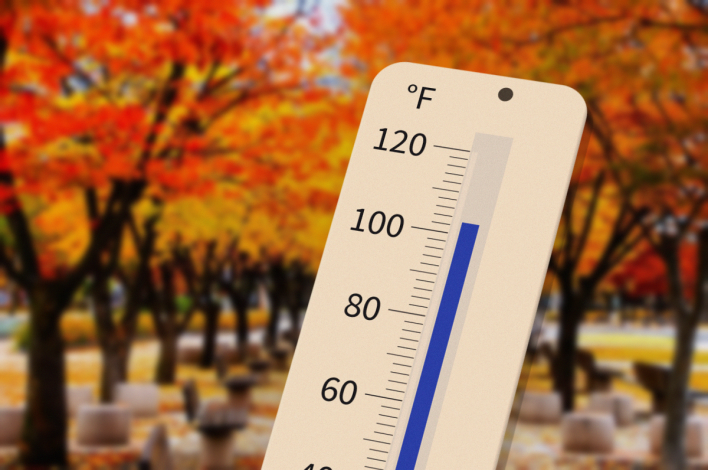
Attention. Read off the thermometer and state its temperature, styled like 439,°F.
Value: 103,°F
